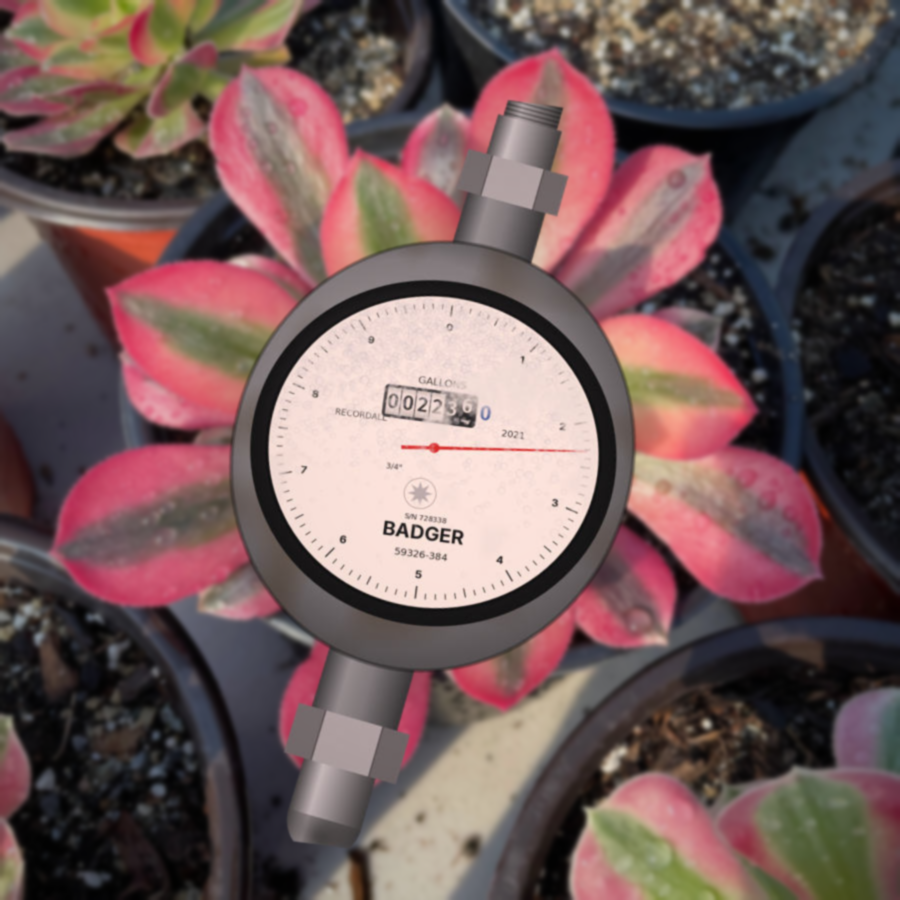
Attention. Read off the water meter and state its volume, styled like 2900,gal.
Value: 22362.3,gal
